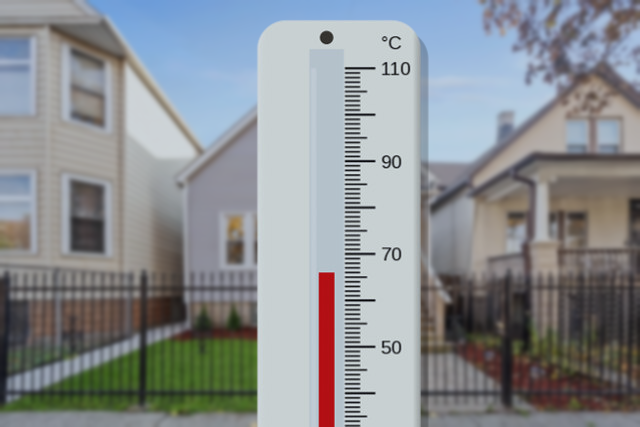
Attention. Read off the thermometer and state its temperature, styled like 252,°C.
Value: 66,°C
